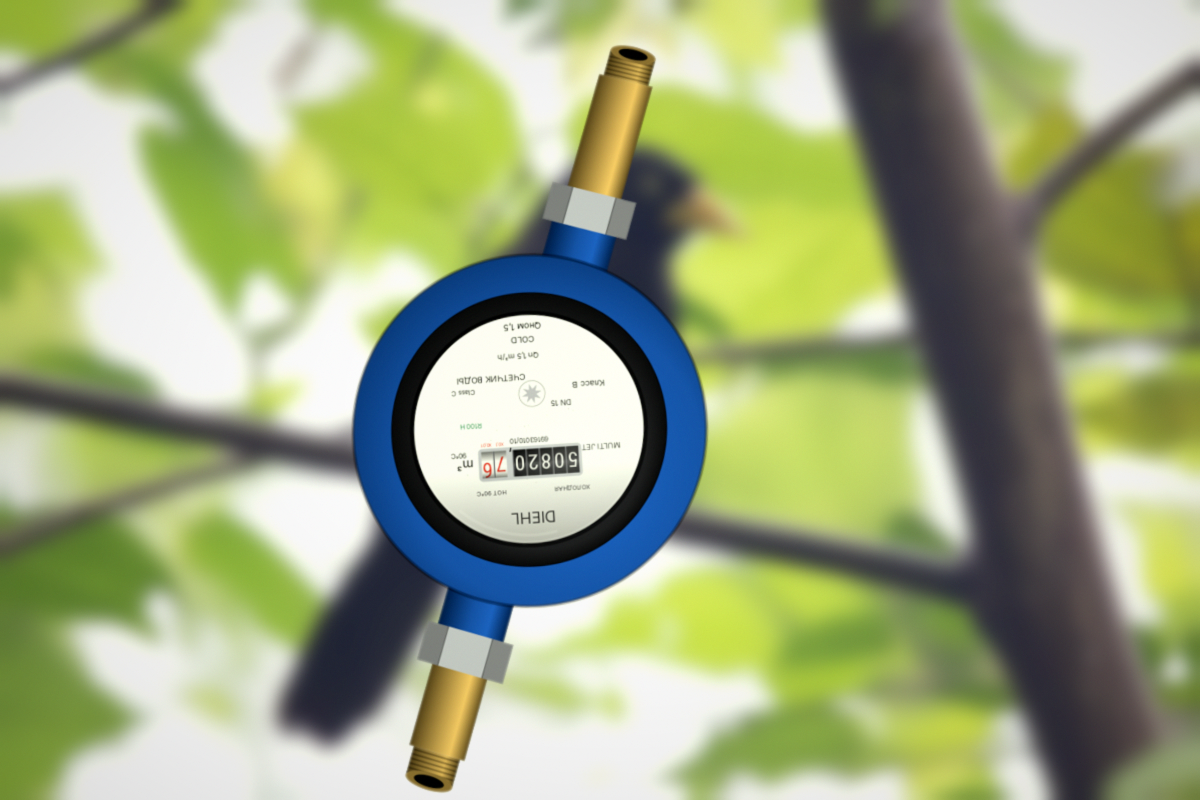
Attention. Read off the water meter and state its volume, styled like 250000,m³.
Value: 50820.76,m³
